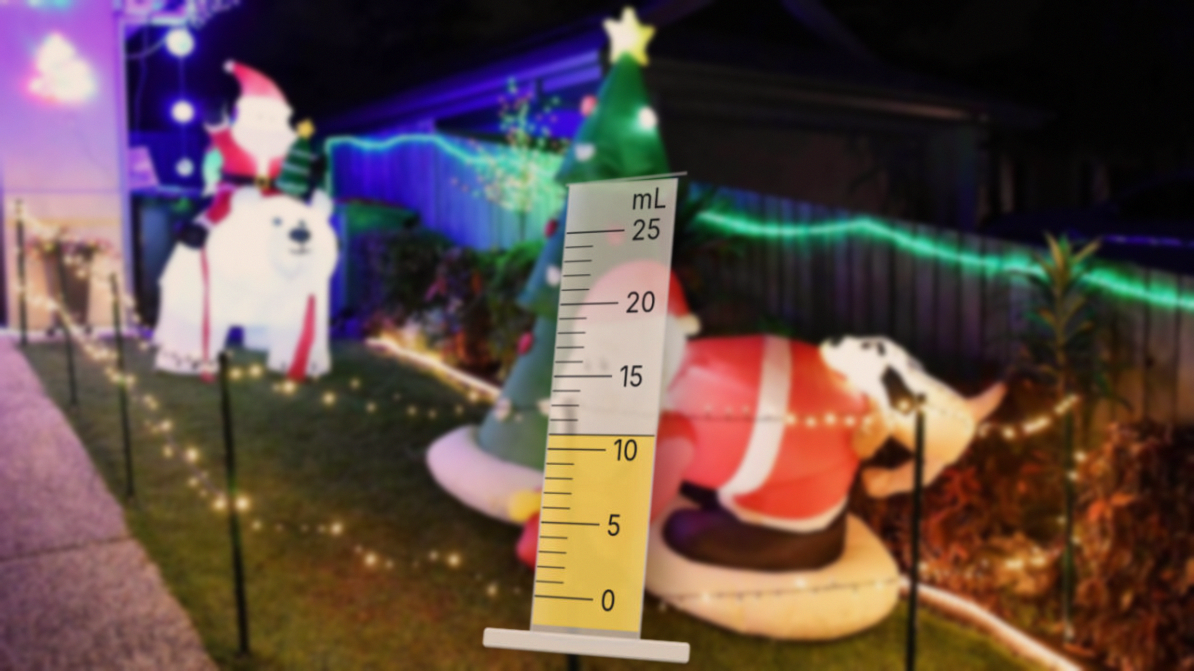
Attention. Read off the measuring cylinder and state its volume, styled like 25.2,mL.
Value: 11,mL
